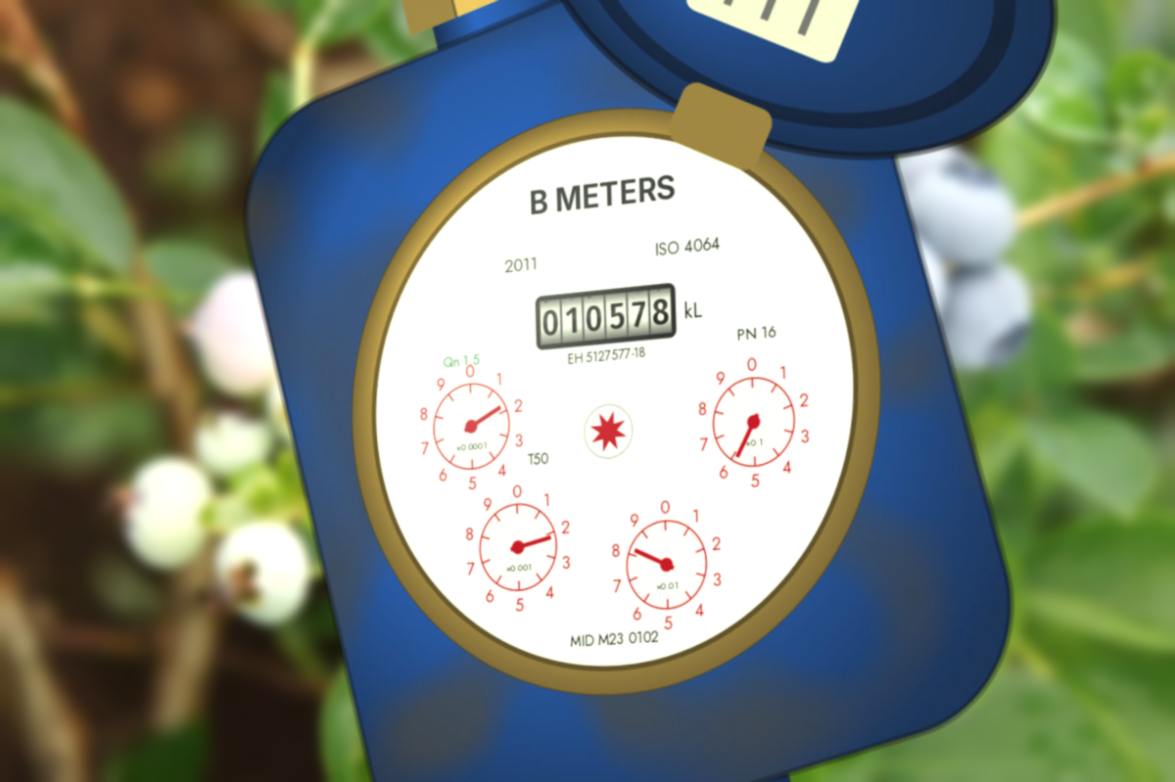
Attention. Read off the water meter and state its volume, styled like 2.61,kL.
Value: 10578.5821,kL
